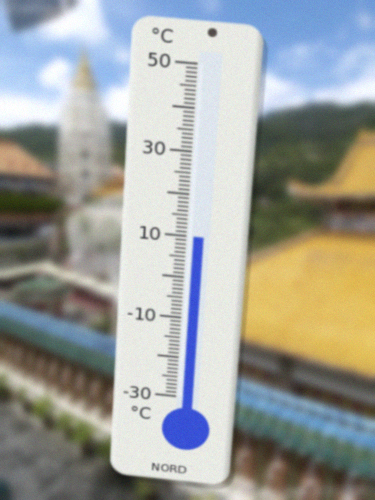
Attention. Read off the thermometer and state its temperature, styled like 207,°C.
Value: 10,°C
